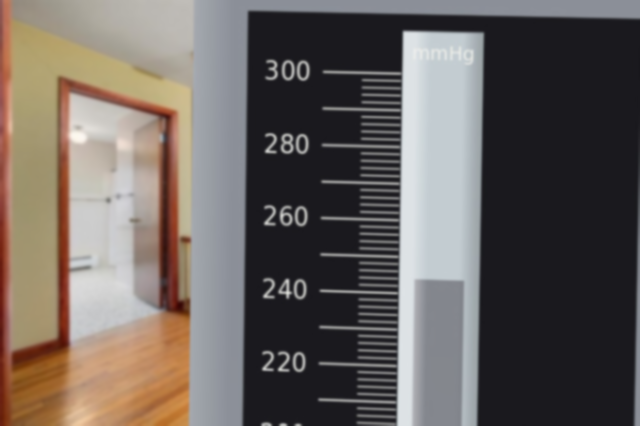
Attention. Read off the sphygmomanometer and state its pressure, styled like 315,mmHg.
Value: 244,mmHg
